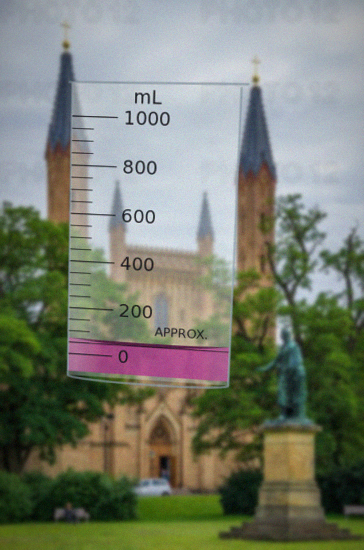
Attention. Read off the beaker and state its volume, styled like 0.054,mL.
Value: 50,mL
